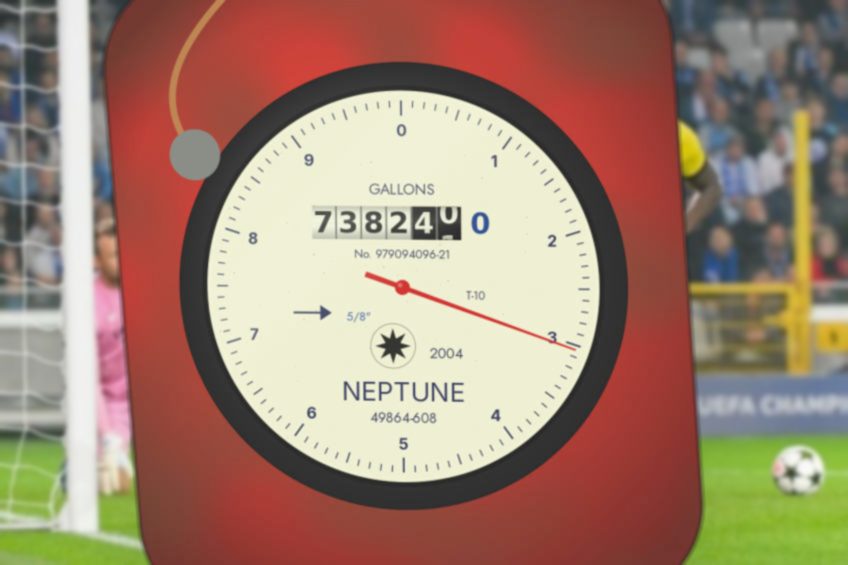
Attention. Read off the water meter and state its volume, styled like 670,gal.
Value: 7382403.0,gal
